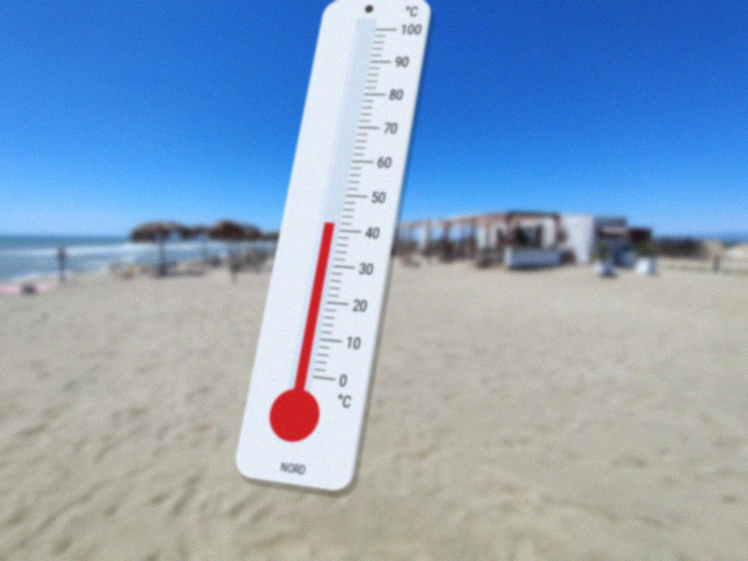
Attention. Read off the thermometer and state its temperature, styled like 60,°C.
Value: 42,°C
